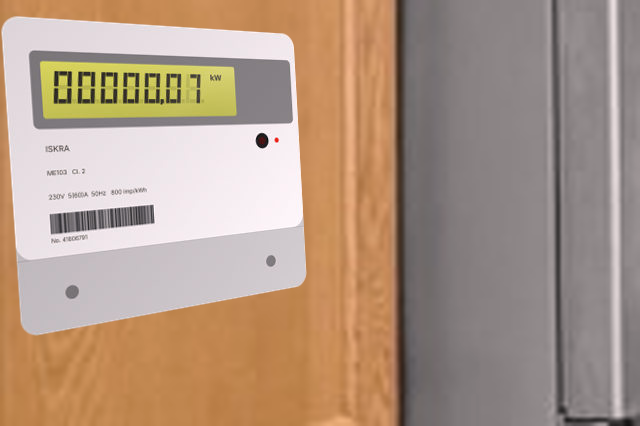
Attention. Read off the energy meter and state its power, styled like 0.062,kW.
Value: 0.07,kW
